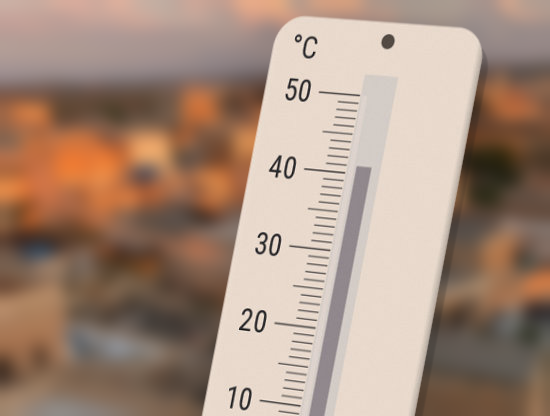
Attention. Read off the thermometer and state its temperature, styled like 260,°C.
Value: 41,°C
